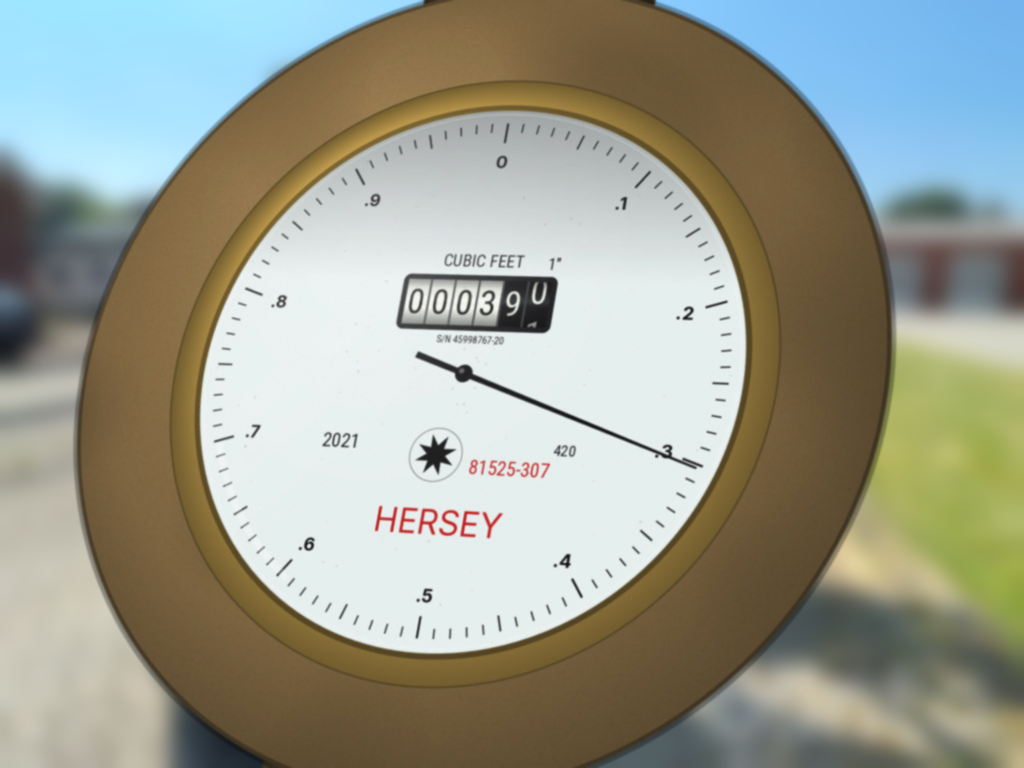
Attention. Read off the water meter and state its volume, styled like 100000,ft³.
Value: 390.30,ft³
